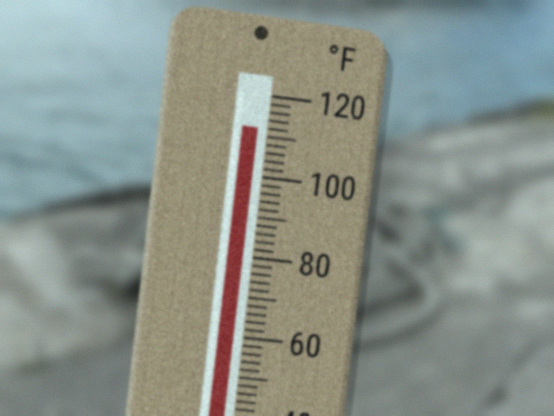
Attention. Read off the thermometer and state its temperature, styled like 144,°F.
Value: 112,°F
